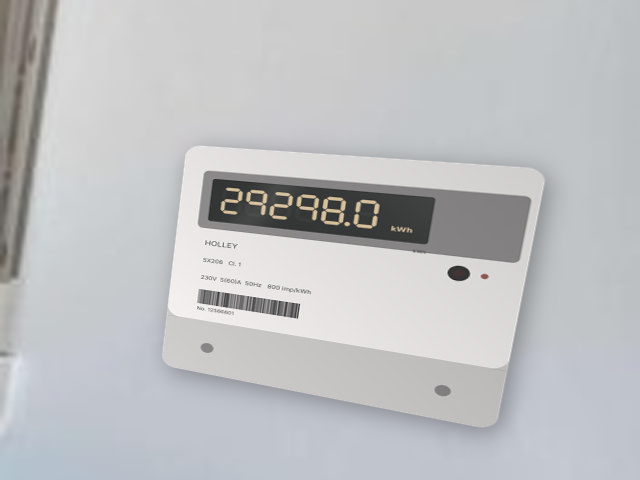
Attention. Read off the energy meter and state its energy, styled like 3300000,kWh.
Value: 29298.0,kWh
